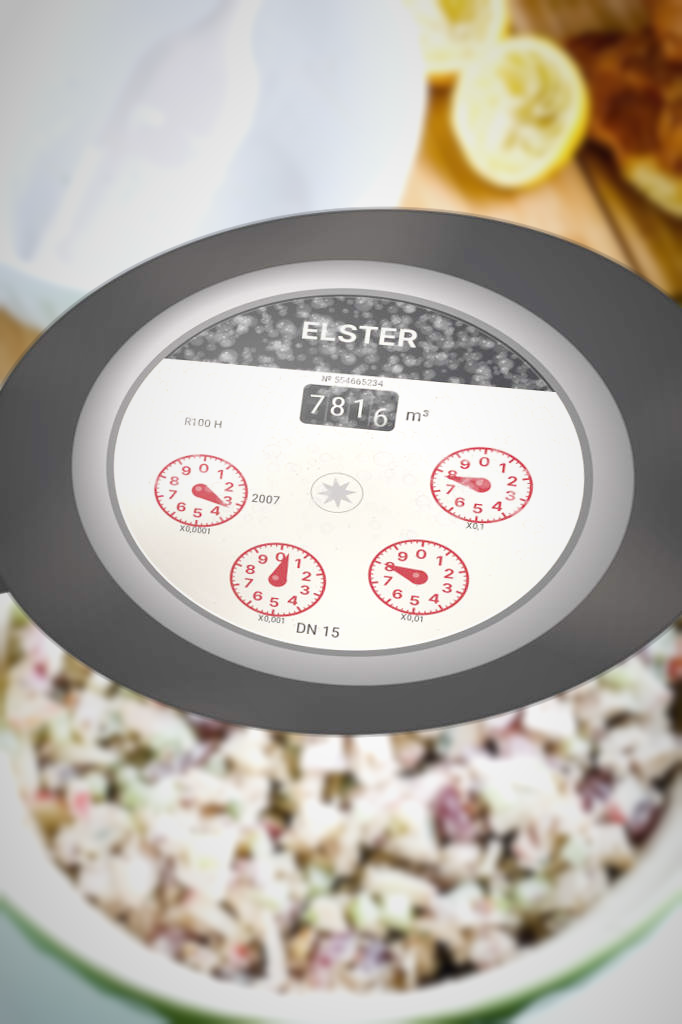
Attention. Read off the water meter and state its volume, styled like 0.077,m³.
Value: 7815.7803,m³
